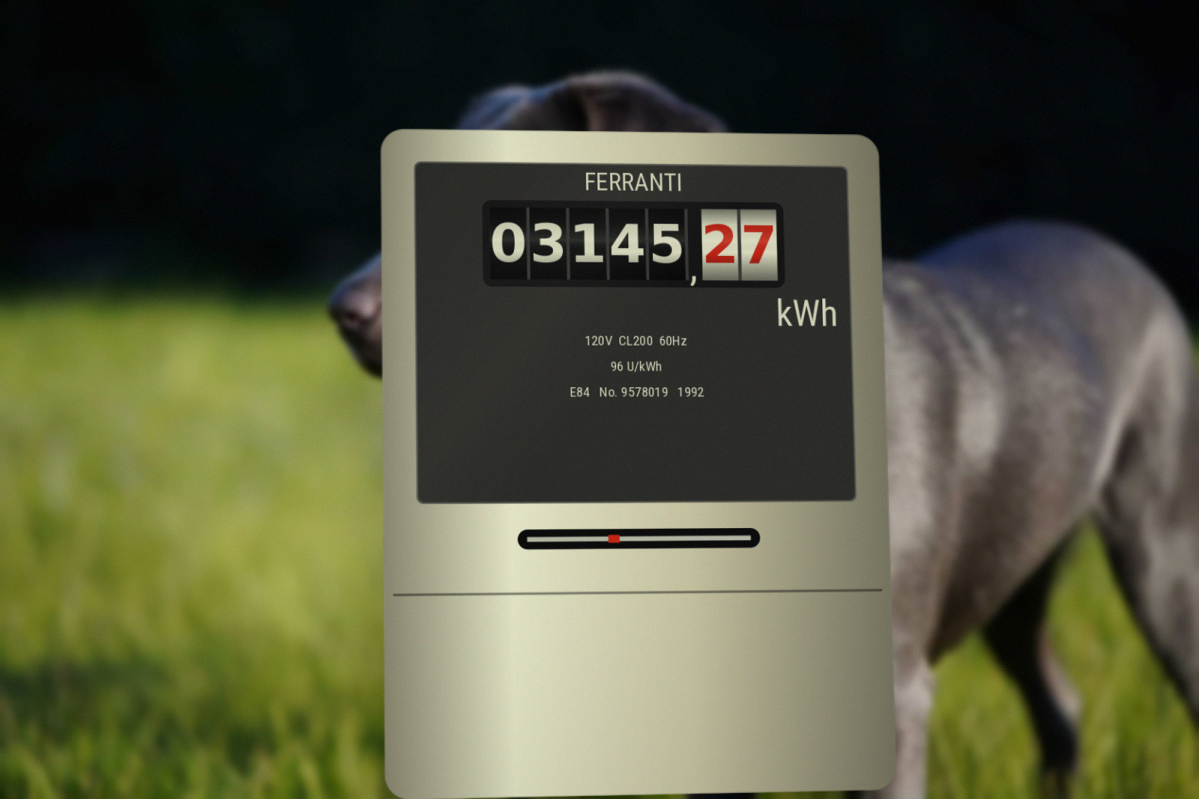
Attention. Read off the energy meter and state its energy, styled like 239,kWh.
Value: 3145.27,kWh
